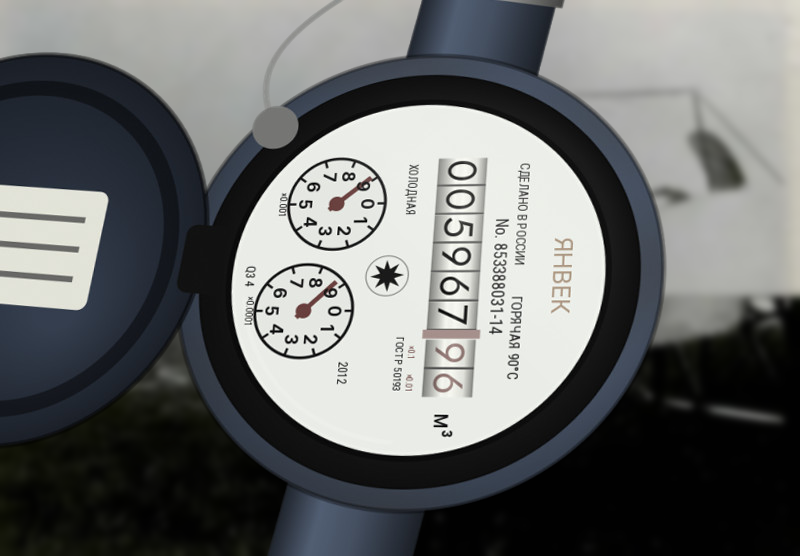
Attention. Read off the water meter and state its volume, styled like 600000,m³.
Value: 5967.9688,m³
